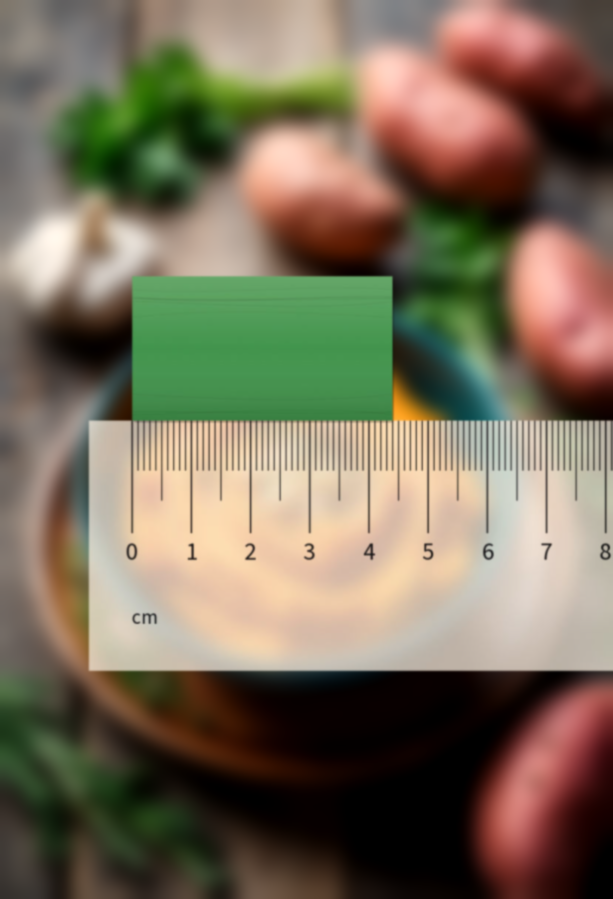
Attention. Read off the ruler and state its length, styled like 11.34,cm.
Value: 4.4,cm
